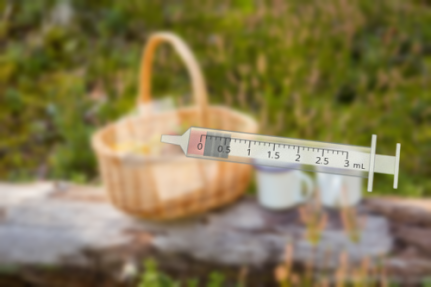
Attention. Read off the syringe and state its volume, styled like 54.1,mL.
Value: 0.1,mL
